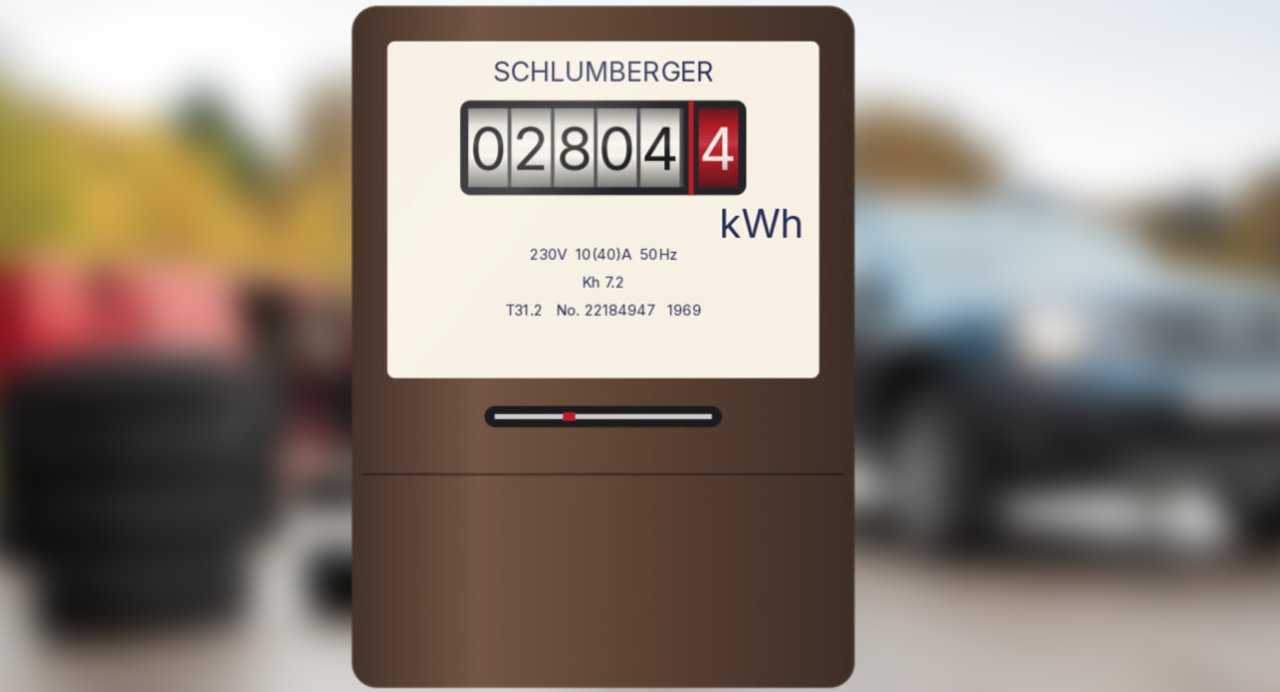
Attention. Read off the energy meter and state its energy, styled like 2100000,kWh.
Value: 2804.4,kWh
